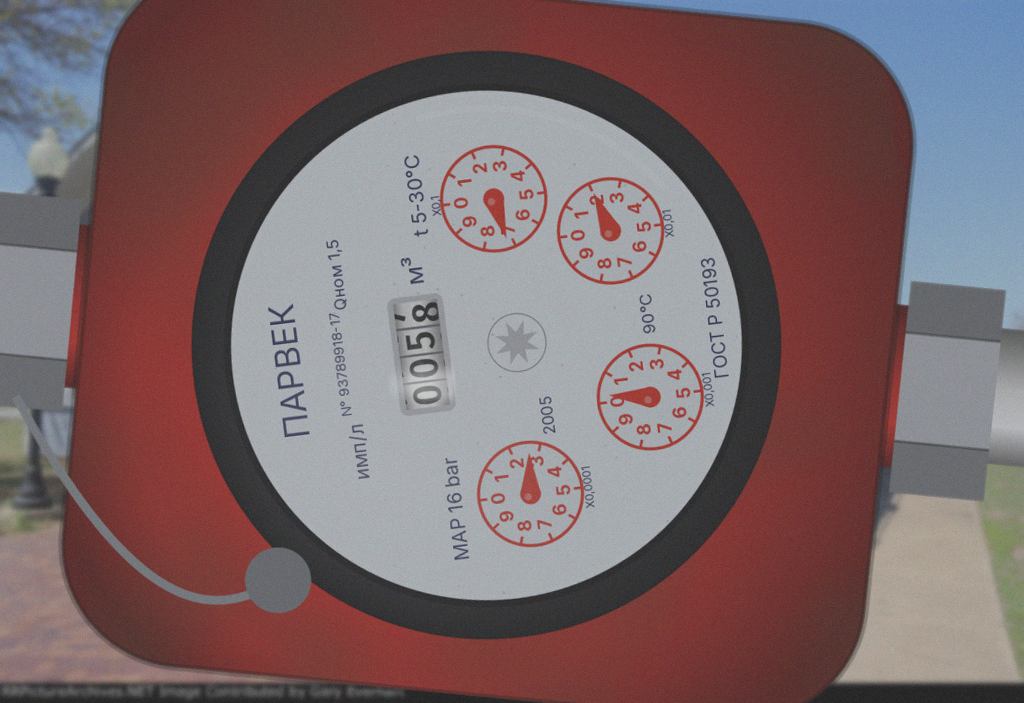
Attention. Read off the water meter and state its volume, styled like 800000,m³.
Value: 57.7202,m³
